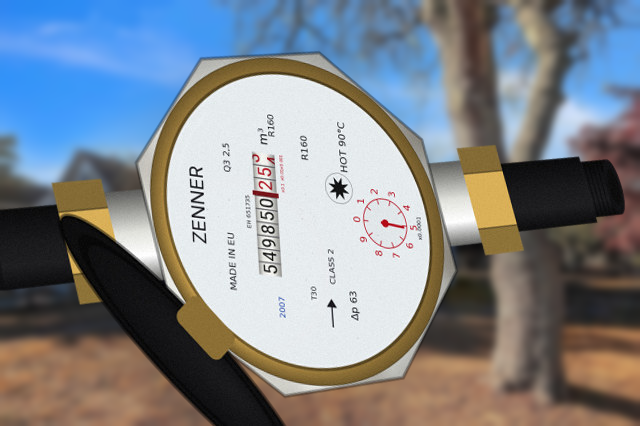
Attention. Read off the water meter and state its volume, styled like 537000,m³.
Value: 549850.2535,m³
